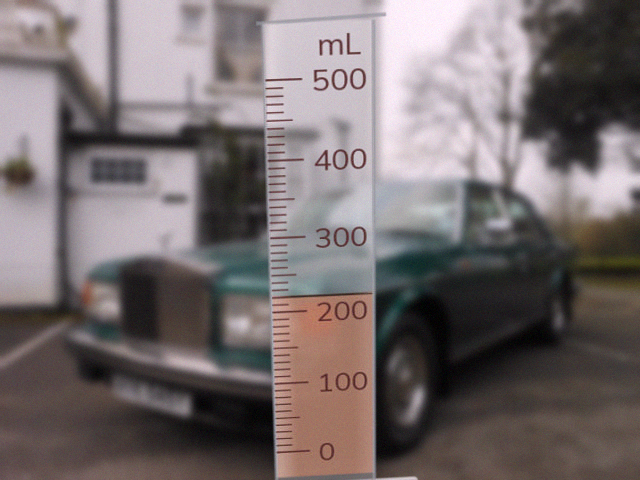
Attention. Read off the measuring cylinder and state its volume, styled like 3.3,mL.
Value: 220,mL
